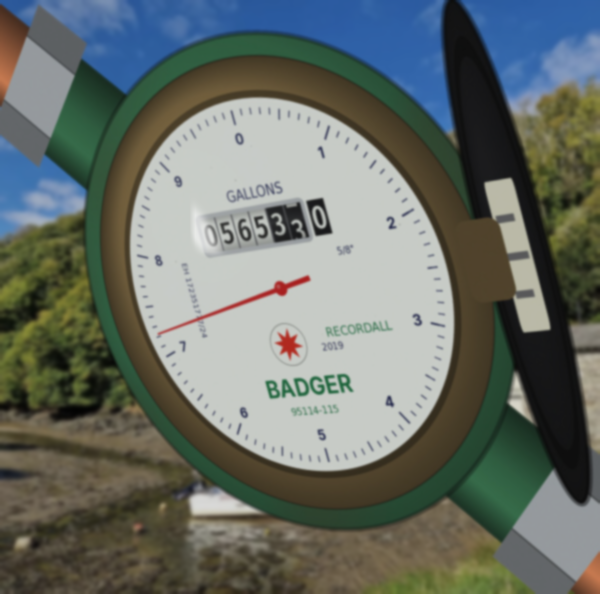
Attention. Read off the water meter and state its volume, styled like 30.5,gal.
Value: 565327.2,gal
